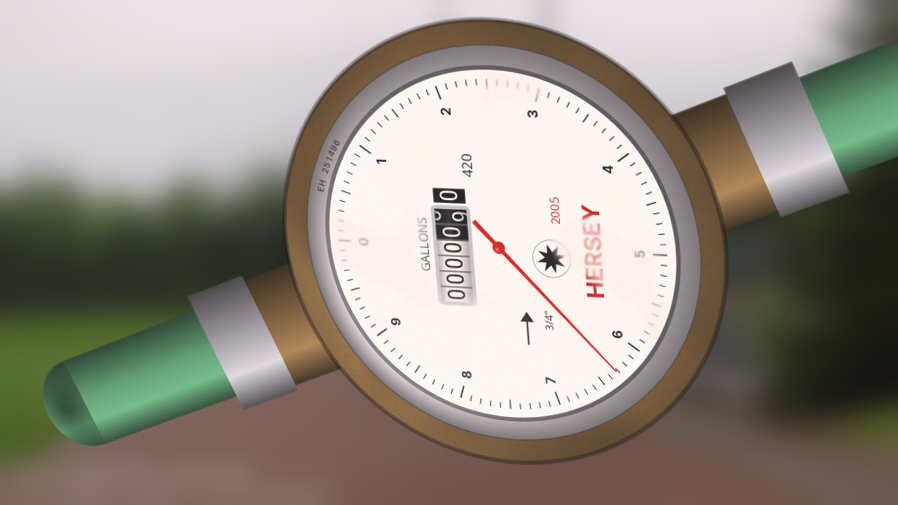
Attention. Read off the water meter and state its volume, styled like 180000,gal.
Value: 86.3,gal
